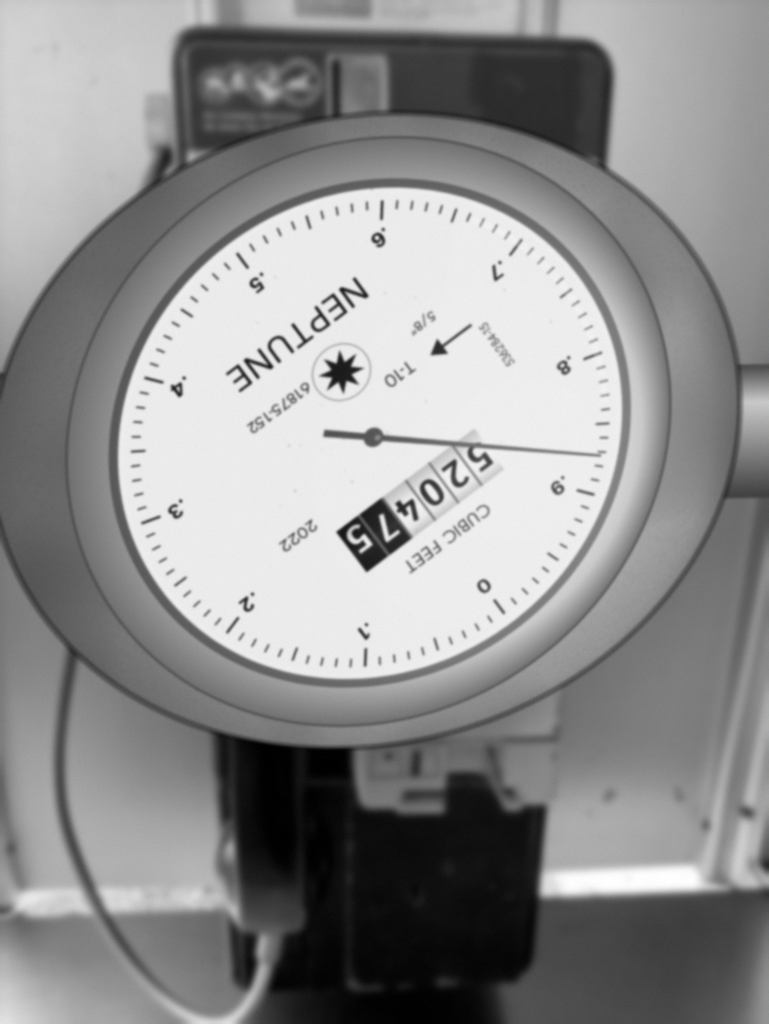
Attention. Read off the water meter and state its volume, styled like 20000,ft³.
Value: 520474.87,ft³
